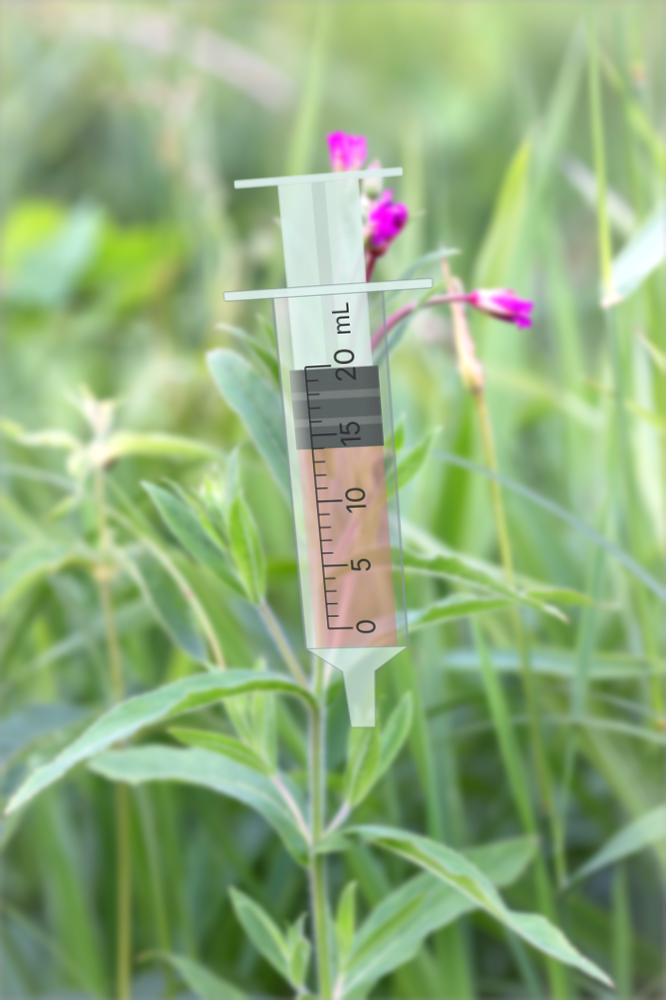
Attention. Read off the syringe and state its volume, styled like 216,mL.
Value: 14,mL
